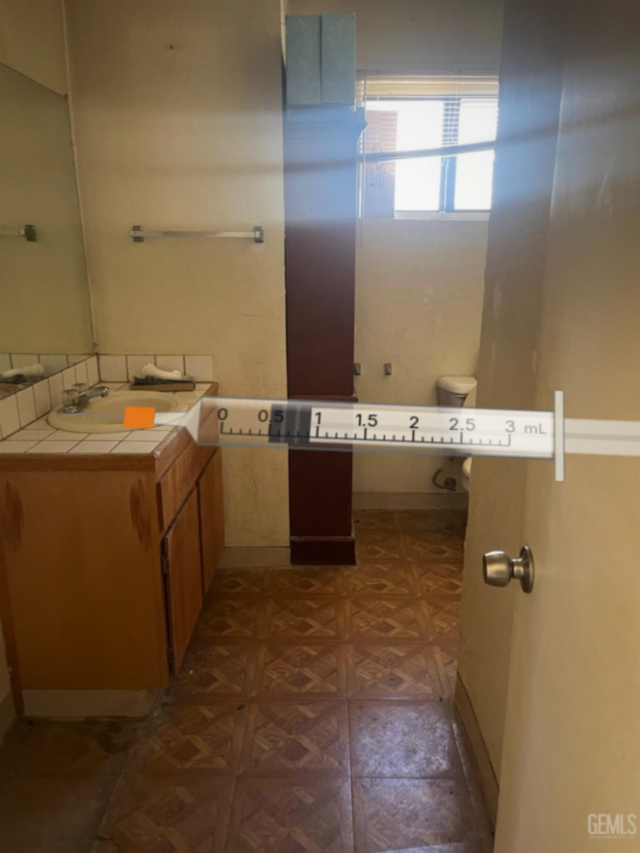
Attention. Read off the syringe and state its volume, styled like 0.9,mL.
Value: 0.5,mL
